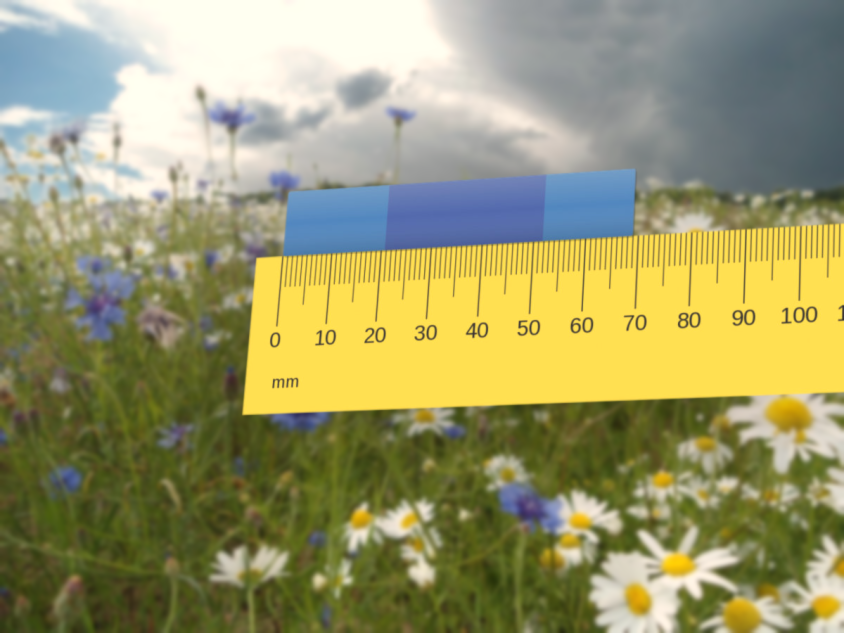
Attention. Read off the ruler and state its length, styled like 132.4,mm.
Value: 69,mm
